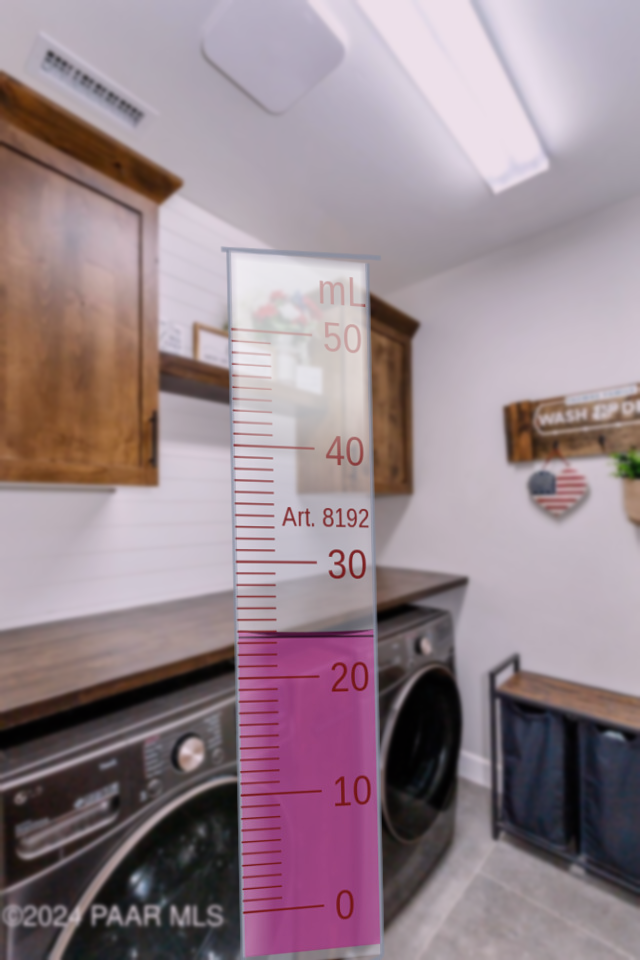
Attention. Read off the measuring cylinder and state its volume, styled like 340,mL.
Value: 23.5,mL
